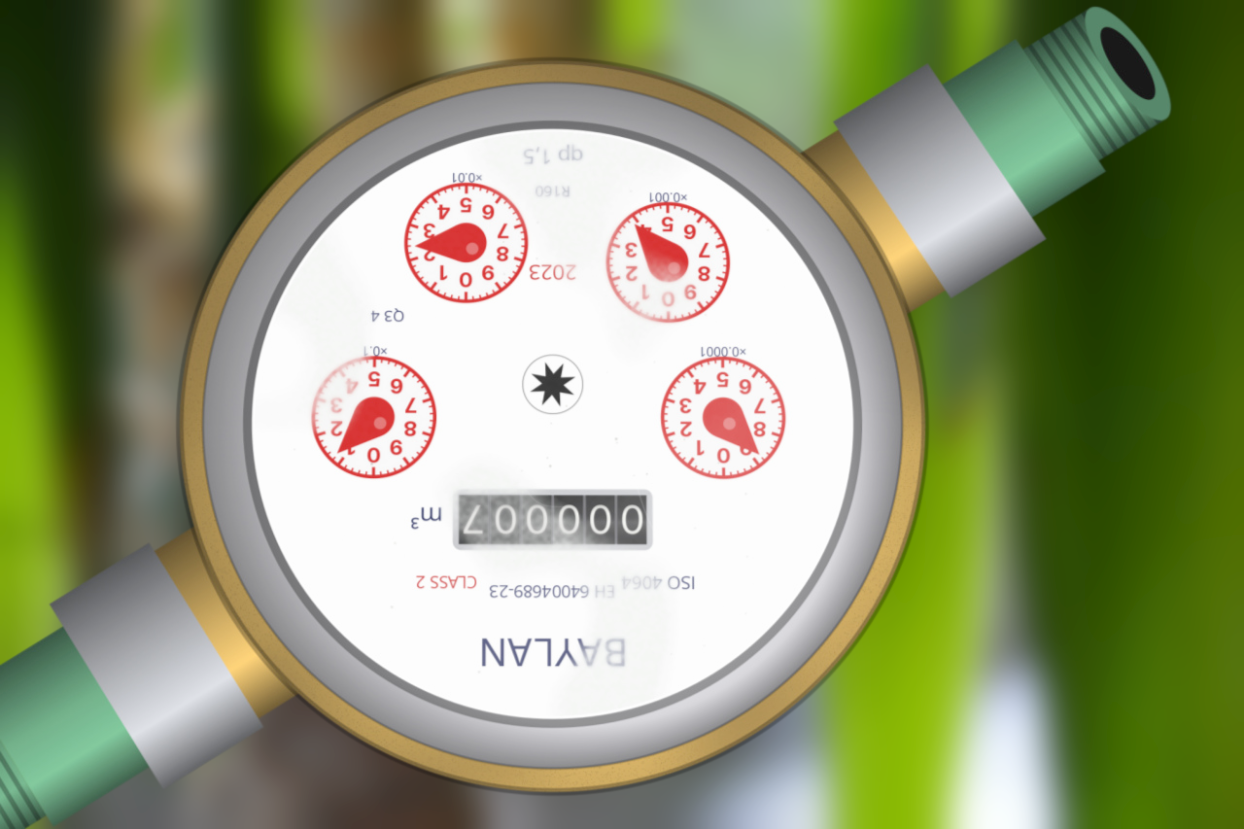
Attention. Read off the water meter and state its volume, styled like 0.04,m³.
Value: 7.1238,m³
